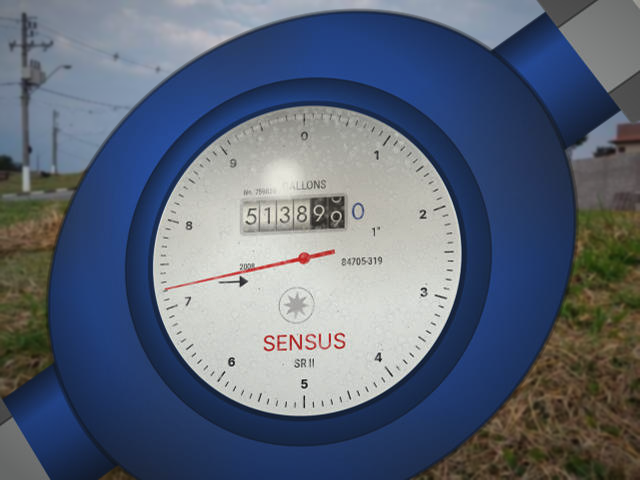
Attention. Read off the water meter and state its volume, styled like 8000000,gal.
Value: 5138987.2,gal
